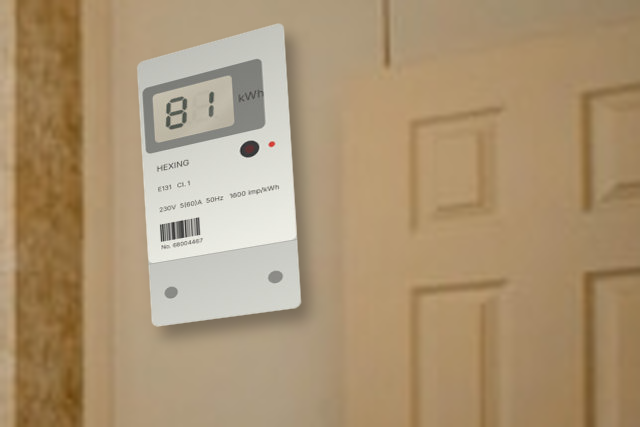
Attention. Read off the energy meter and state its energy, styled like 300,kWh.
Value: 81,kWh
